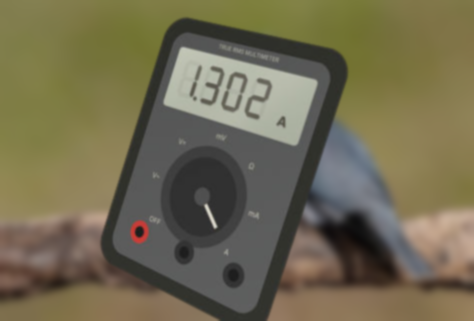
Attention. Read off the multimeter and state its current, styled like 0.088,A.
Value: 1.302,A
